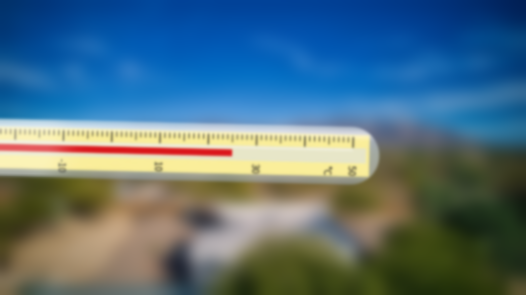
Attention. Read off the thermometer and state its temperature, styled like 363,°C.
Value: 25,°C
